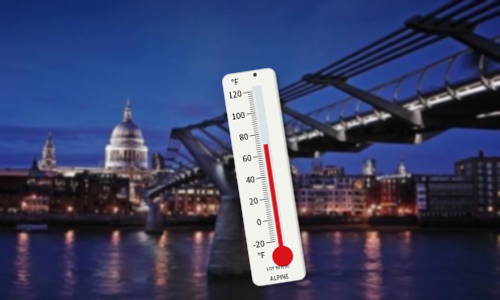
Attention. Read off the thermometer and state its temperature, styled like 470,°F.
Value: 70,°F
